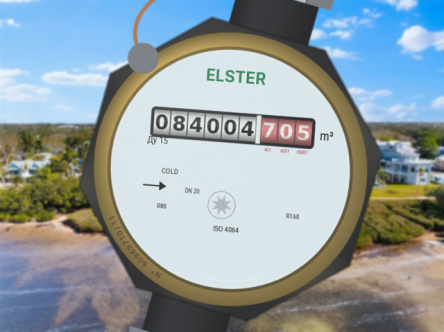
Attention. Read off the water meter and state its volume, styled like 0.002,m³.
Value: 84004.705,m³
